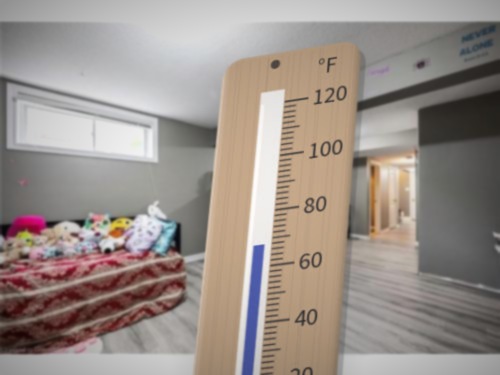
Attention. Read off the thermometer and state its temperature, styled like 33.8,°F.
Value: 68,°F
